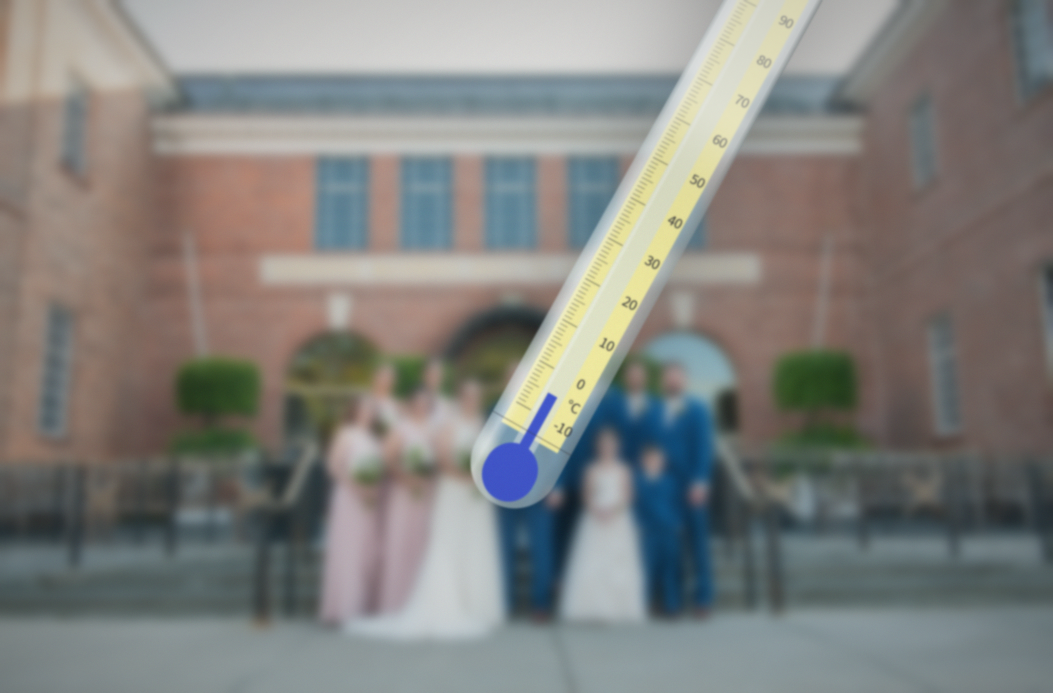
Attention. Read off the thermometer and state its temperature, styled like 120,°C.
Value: -5,°C
